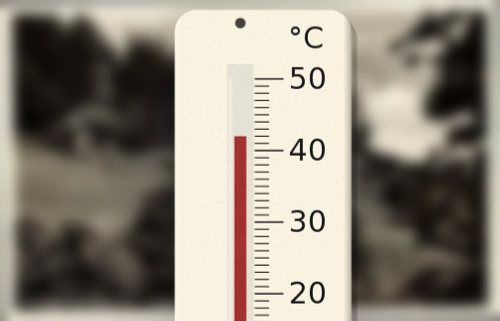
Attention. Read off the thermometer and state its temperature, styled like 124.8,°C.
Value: 42,°C
